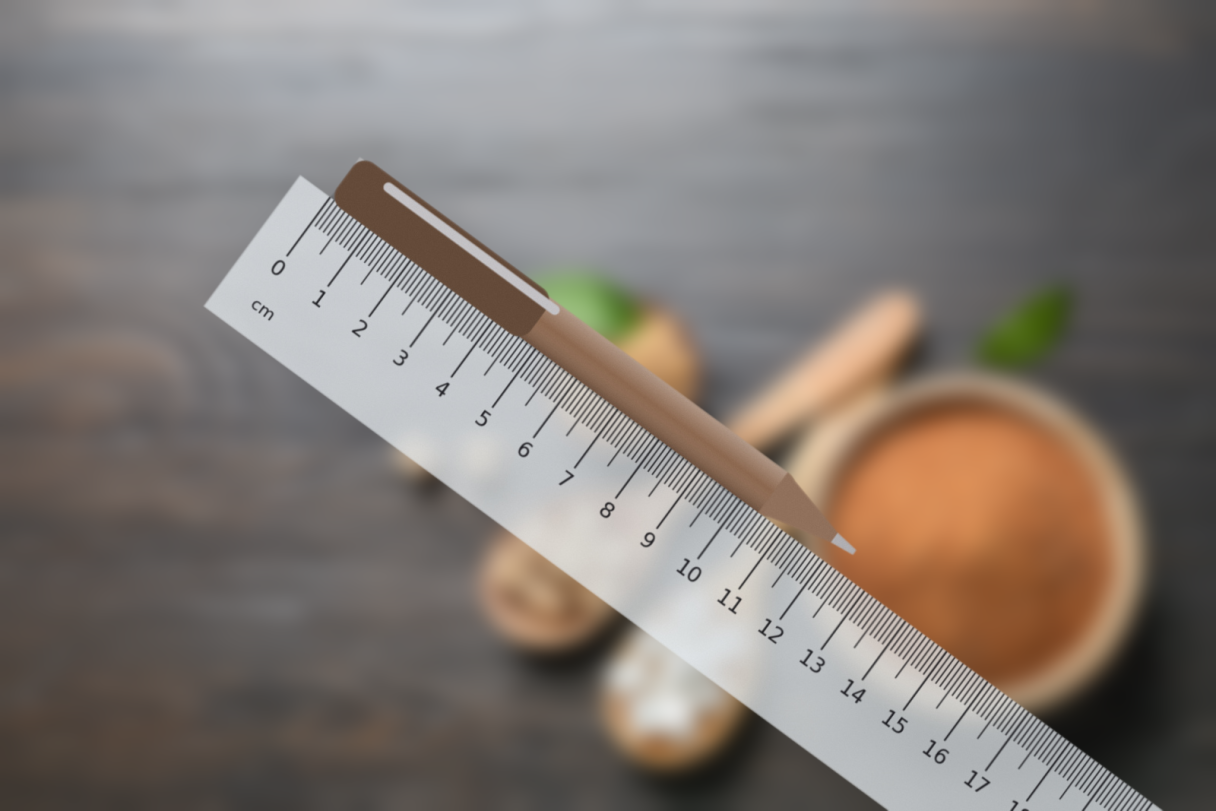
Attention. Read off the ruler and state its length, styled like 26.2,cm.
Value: 12.4,cm
